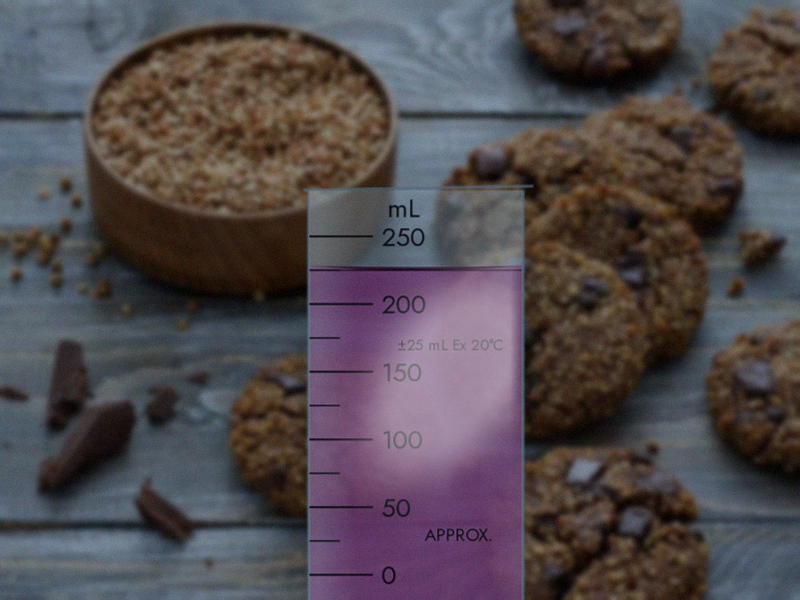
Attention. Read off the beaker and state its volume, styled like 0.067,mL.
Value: 225,mL
